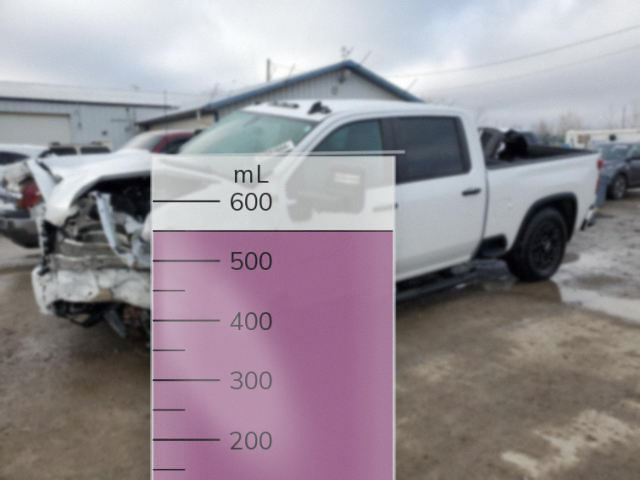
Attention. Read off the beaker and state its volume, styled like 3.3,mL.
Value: 550,mL
